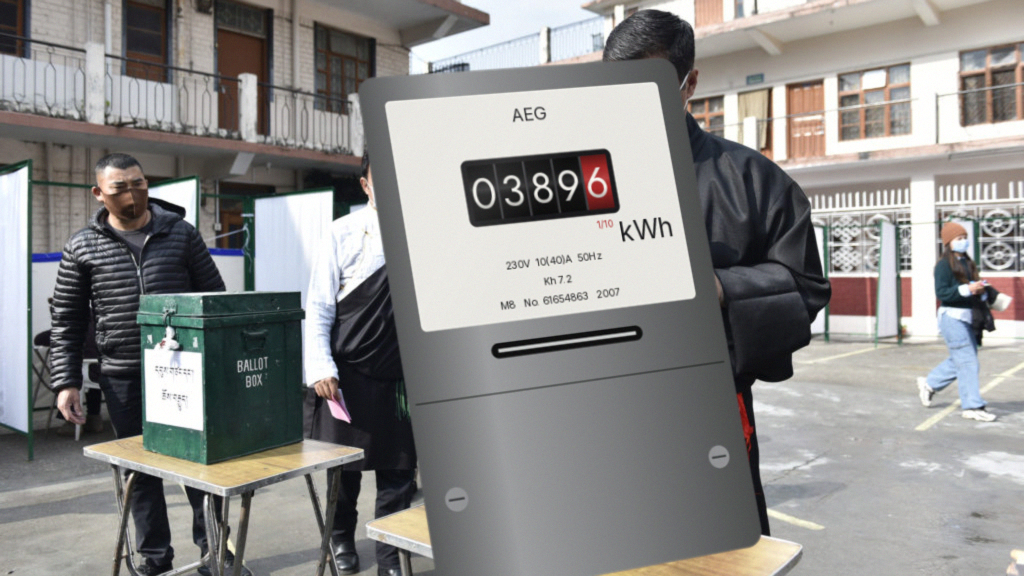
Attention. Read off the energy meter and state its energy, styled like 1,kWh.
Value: 389.6,kWh
